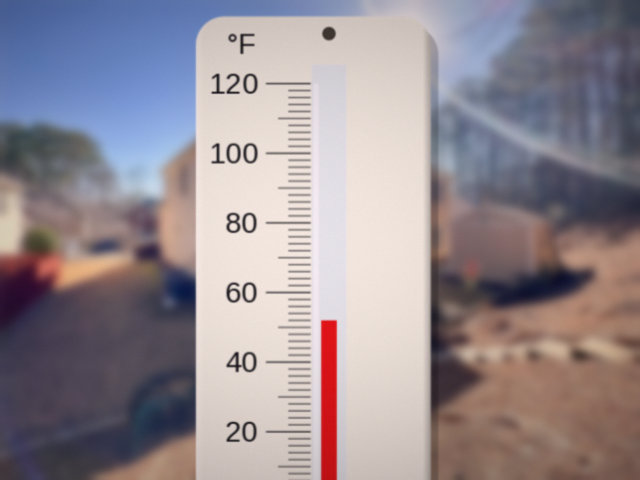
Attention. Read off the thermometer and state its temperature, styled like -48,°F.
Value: 52,°F
